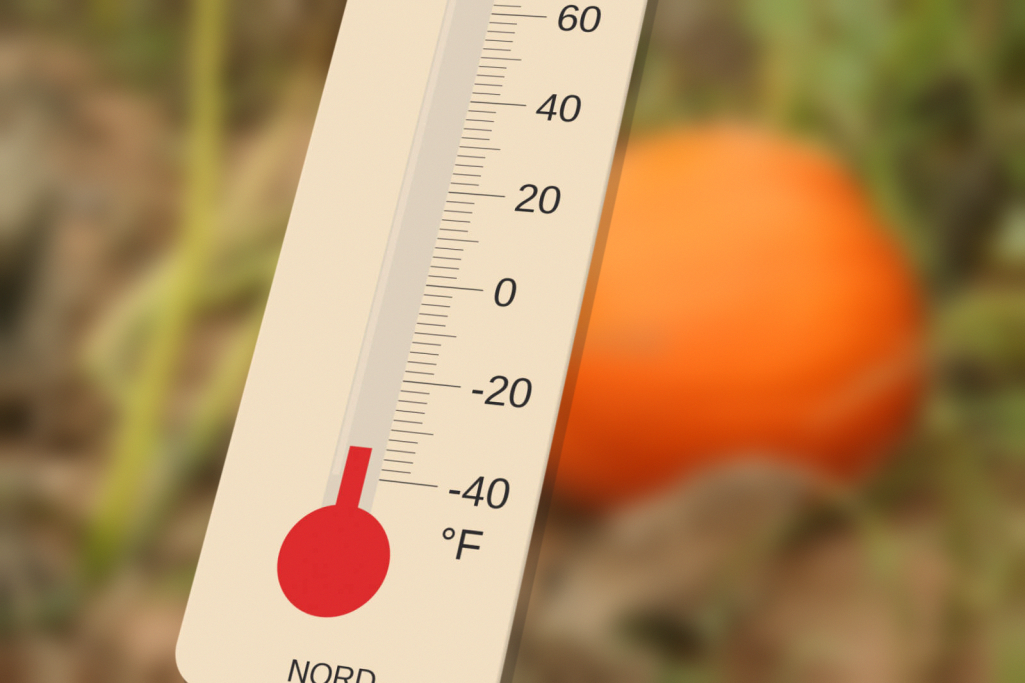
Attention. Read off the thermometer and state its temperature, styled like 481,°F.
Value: -34,°F
